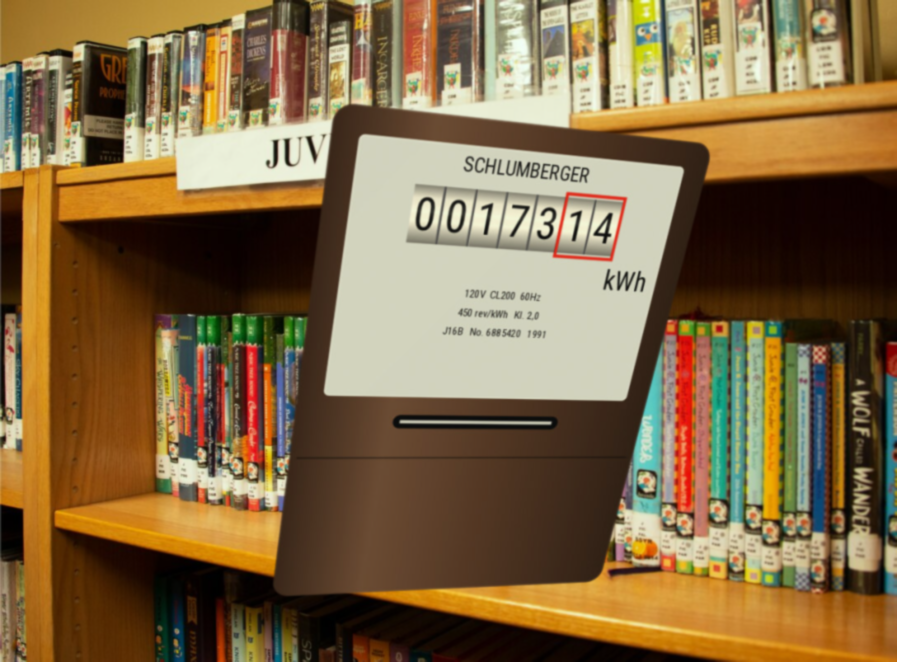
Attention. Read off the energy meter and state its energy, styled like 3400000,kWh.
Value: 173.14,kWh
